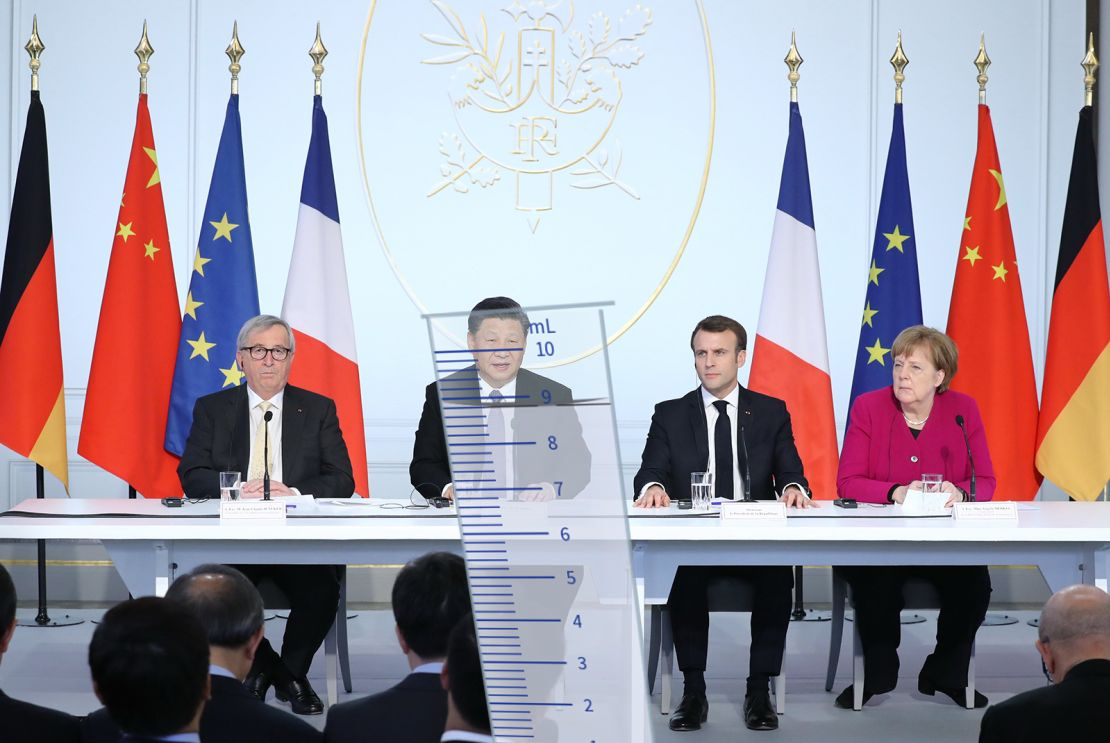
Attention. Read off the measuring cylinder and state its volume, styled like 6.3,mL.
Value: 8.8,mL
